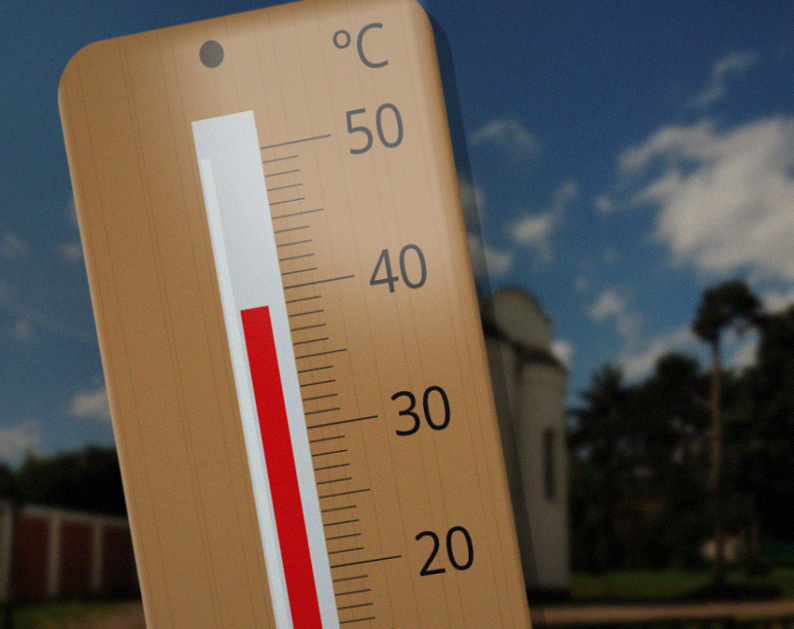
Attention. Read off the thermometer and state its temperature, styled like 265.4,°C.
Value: 39,°C
